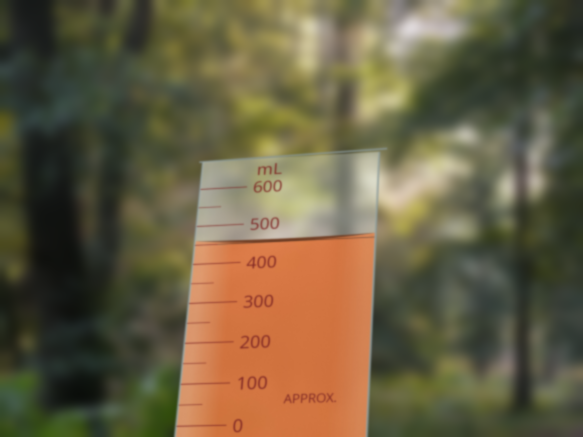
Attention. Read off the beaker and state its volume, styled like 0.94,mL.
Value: 450,mL
